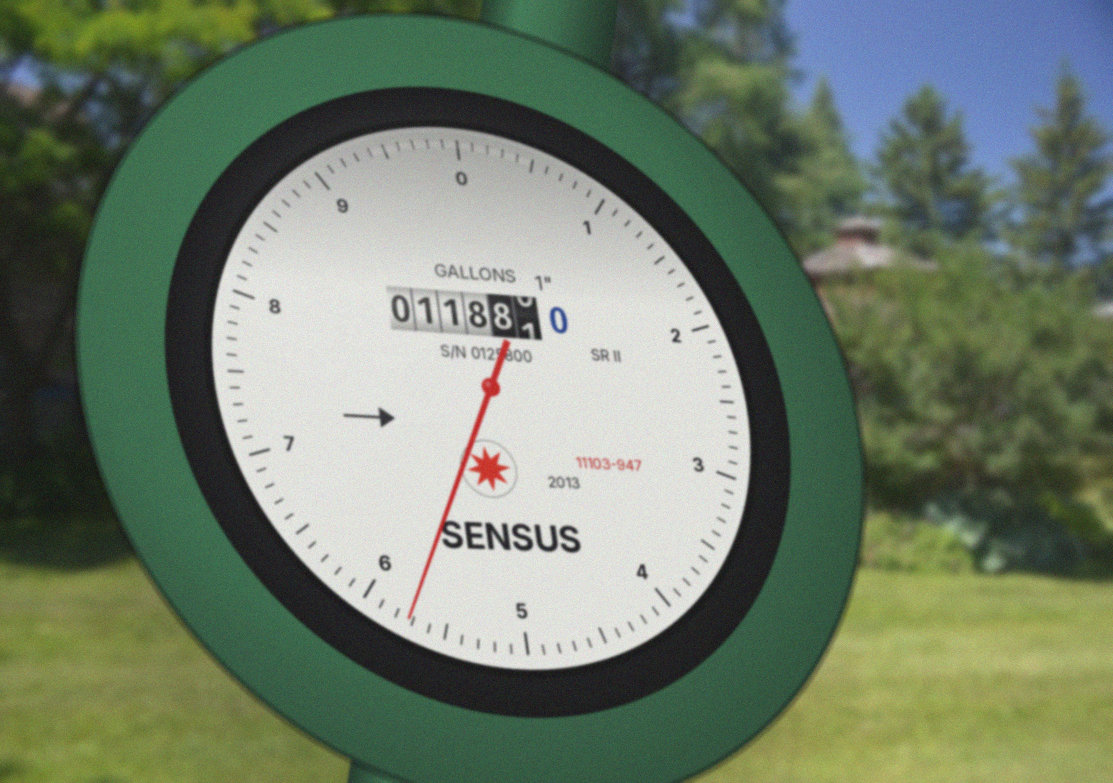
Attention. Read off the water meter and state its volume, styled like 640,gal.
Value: 118805.7,gal
